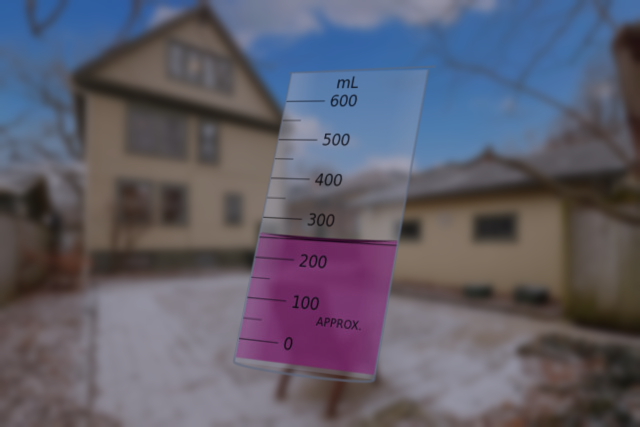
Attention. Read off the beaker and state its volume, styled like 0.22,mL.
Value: 250,mL
